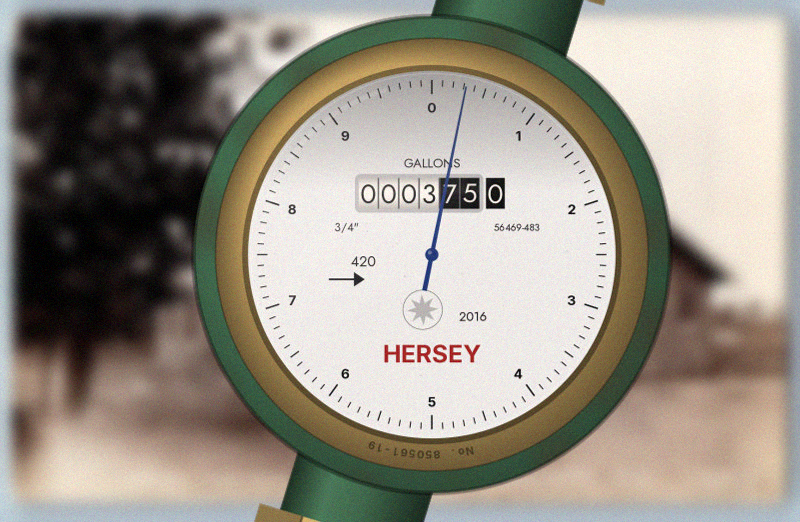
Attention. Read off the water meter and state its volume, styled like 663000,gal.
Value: 3750.3,gal
